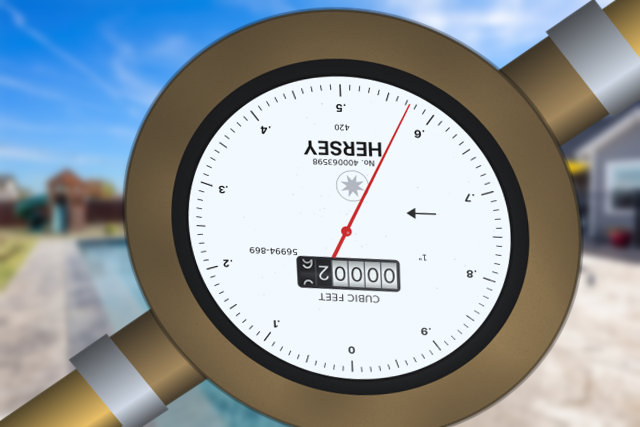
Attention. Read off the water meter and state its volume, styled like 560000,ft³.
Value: 25.57,ft³
